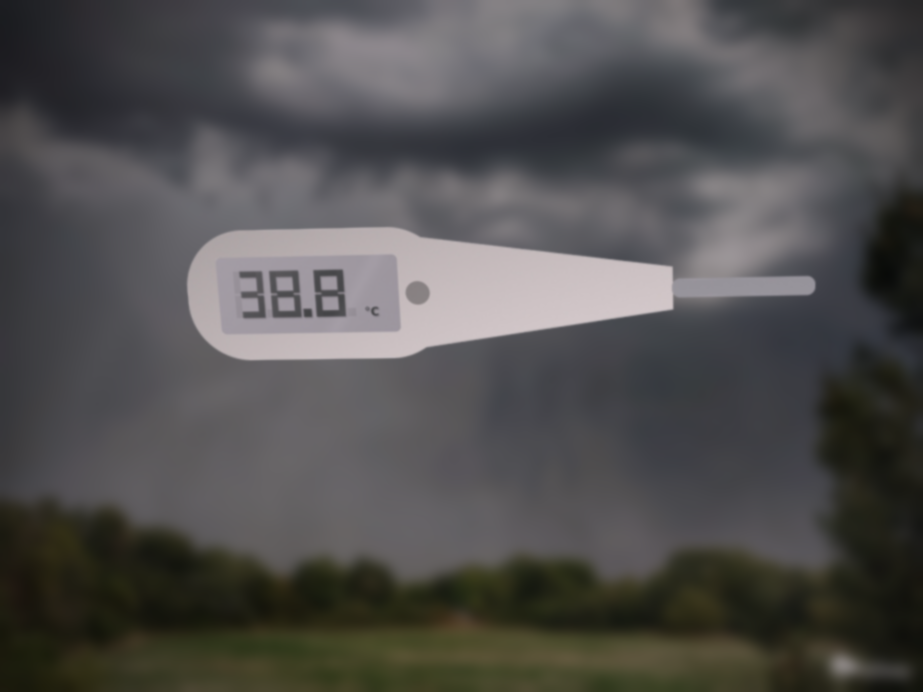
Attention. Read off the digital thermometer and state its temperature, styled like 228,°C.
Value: 38.8,°C
